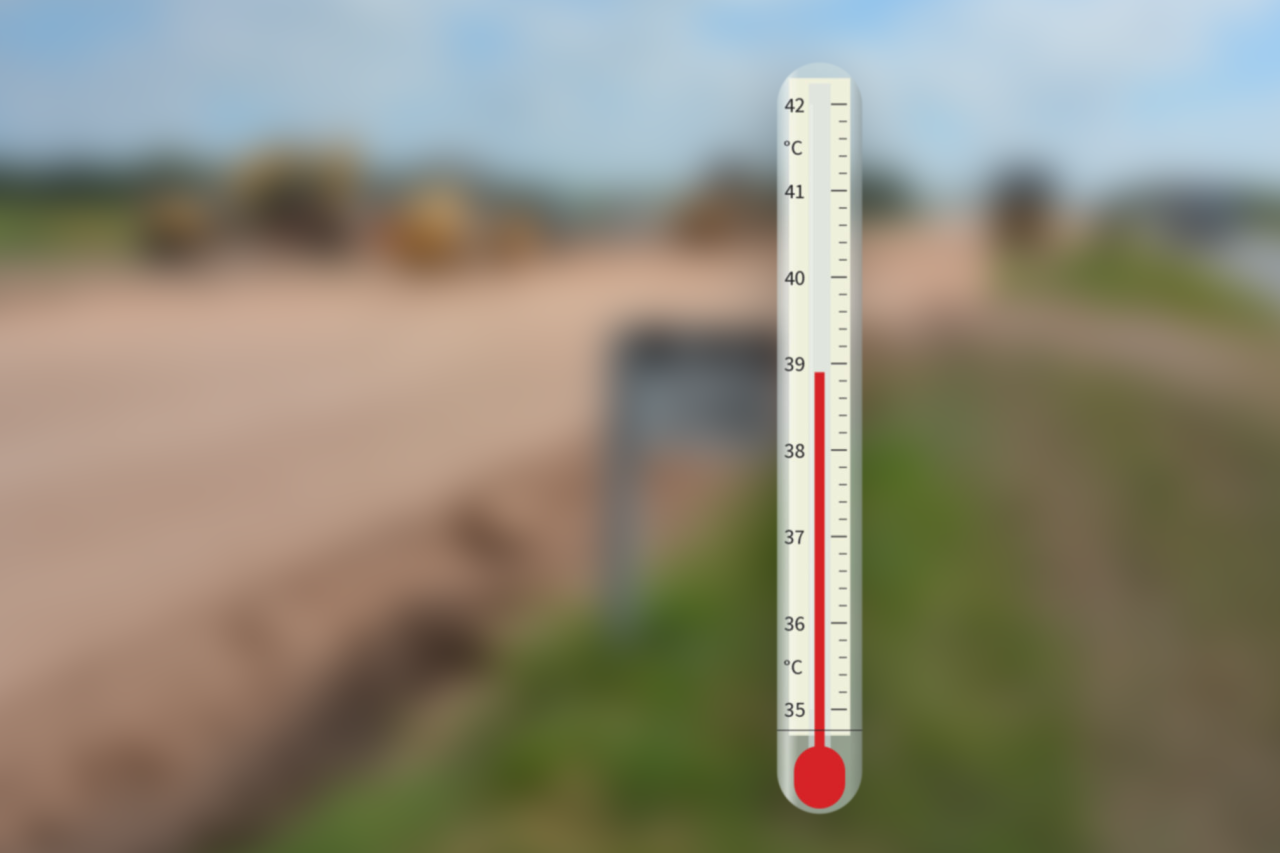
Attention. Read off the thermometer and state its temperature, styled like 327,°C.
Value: 38.9,°C
